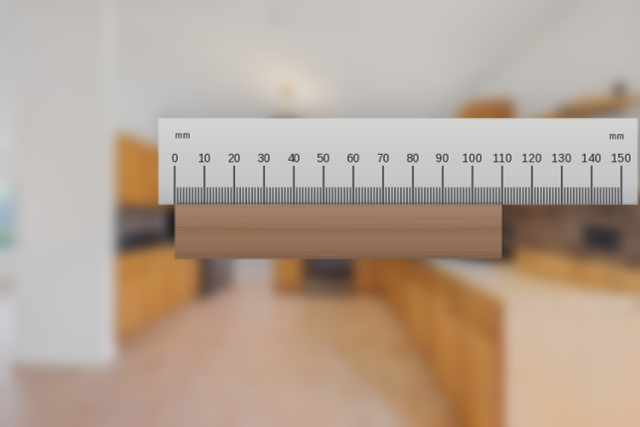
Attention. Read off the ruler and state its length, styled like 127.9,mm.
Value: 110,mm
